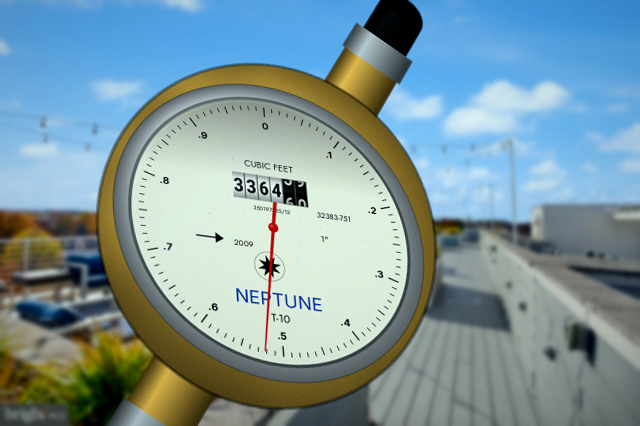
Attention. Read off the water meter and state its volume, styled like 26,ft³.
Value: 336459.52,ft³
